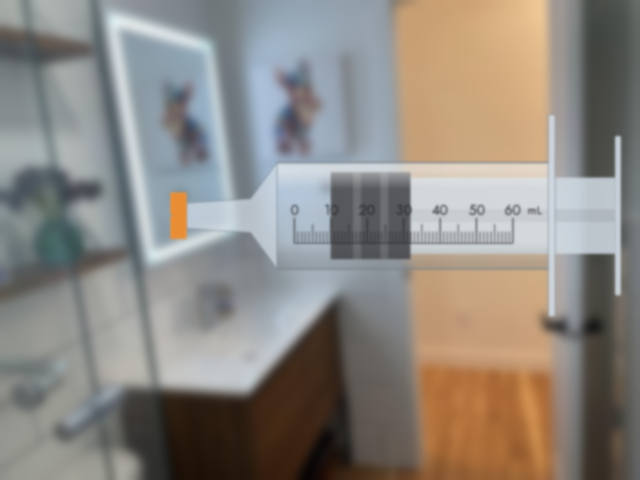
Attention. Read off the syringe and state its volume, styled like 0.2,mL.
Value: 10,mL
